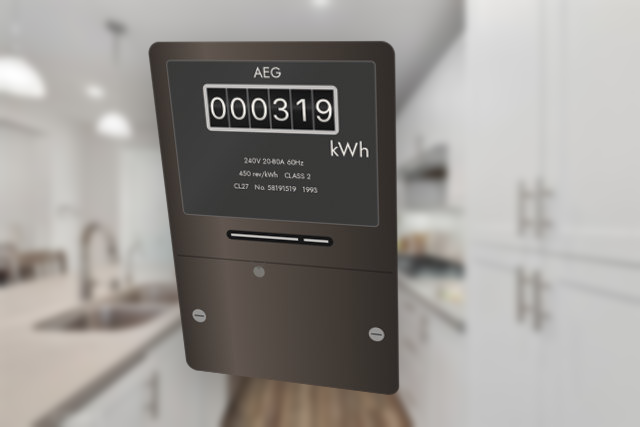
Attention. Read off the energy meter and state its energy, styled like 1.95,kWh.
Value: 319,kWh
